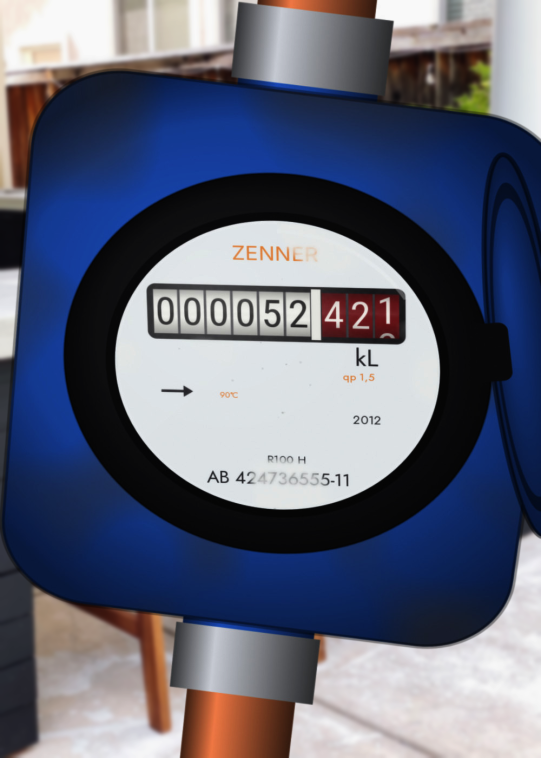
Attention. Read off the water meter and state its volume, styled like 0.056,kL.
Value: 52.421,kL
